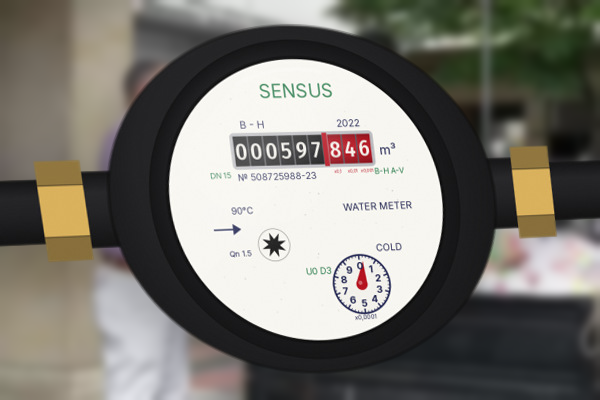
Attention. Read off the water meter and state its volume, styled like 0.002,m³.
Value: 597.8460,m³
